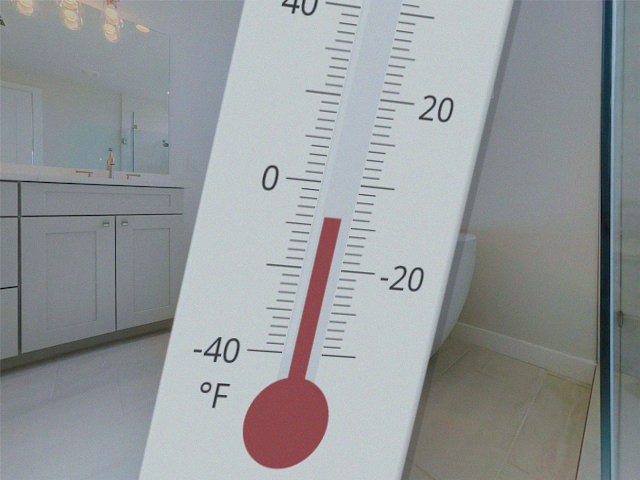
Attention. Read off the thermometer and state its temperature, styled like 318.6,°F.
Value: -8,°F
